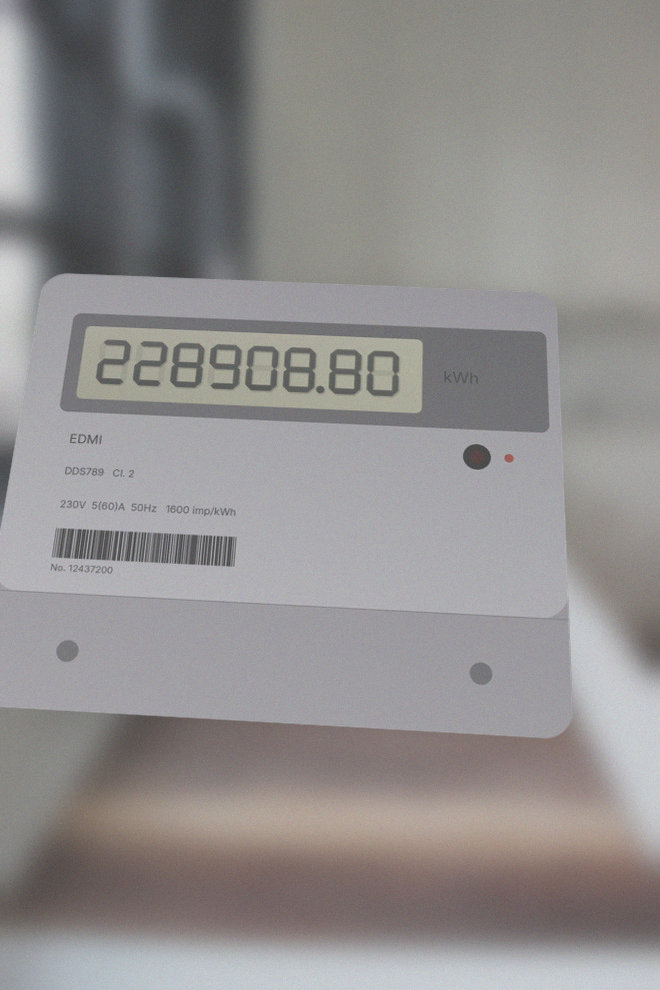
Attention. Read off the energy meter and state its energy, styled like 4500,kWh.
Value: 228908.80,kWh
